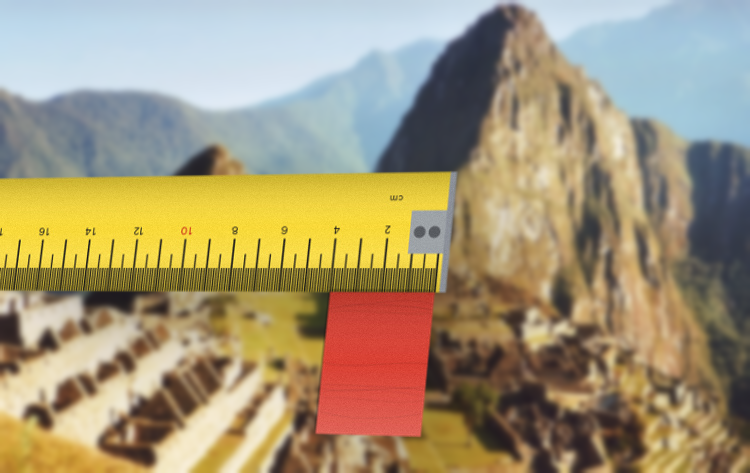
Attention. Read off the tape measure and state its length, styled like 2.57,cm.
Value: 4,cm
